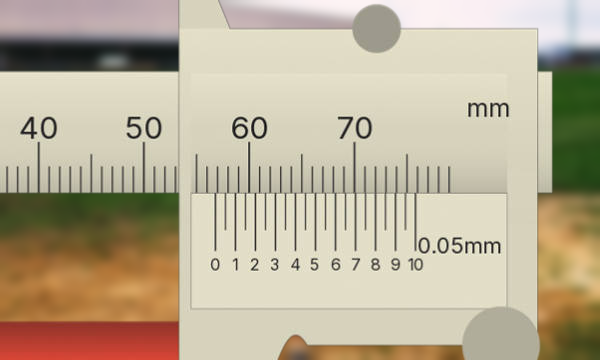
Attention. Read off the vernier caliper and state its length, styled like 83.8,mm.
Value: 56.8,mm
